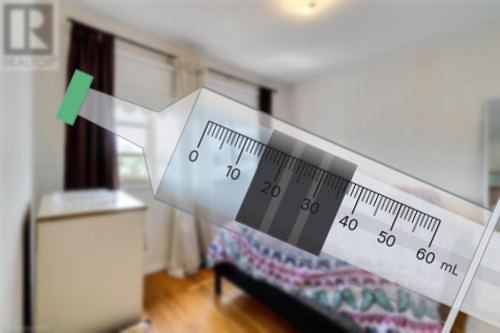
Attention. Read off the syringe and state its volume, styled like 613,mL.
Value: 15,mL
